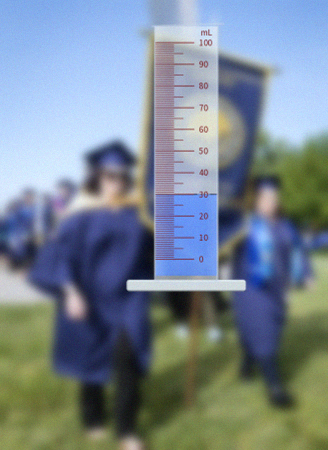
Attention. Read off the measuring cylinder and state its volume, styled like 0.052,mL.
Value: 30,mL
